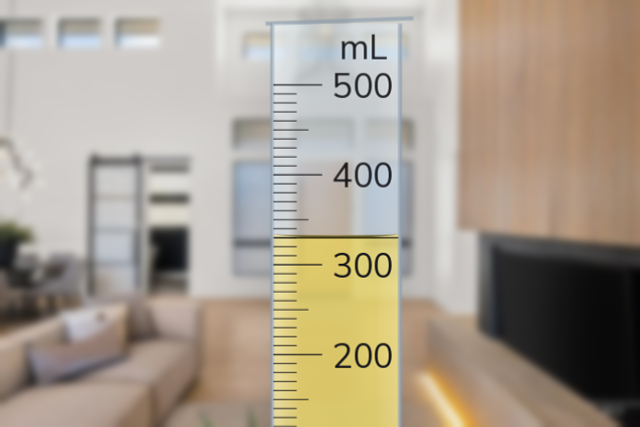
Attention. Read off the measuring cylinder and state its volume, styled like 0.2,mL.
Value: 330,mL
